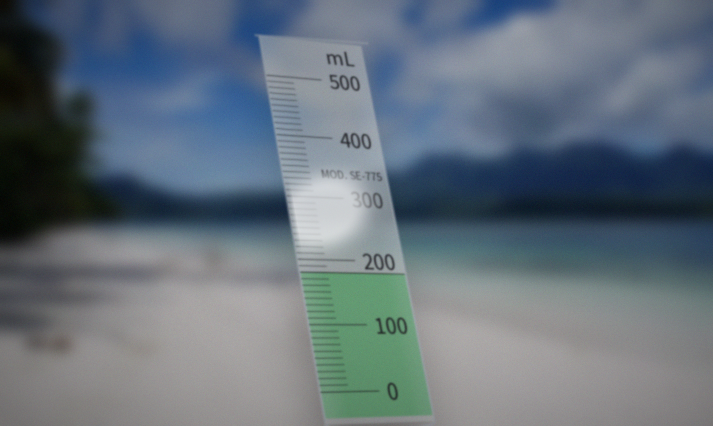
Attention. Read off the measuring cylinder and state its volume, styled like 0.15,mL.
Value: 180,mL
